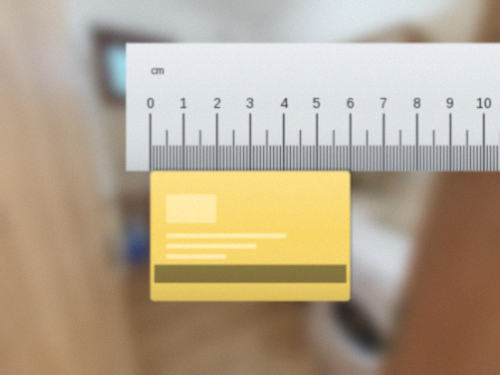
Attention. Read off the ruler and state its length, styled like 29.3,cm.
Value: 6,cm
